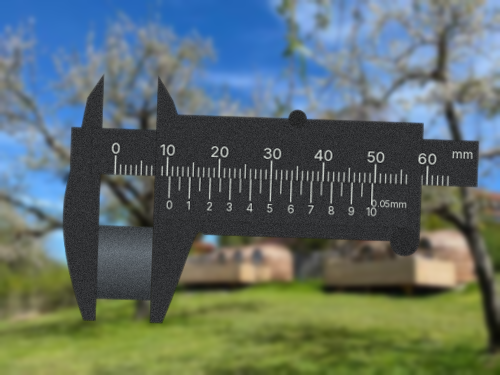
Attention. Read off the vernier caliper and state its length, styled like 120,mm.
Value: 10.5,mm
